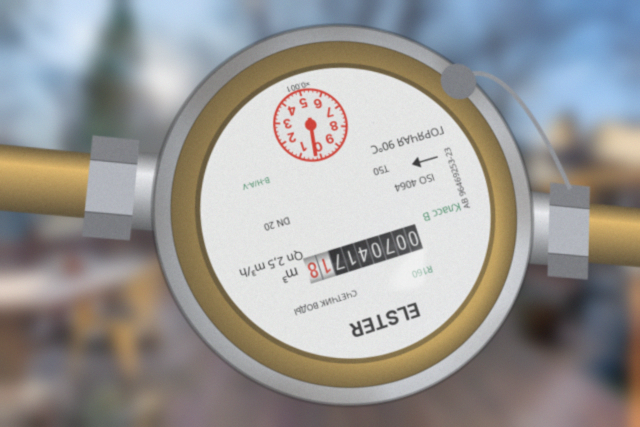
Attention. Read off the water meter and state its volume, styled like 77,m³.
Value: 70417.180,m³
